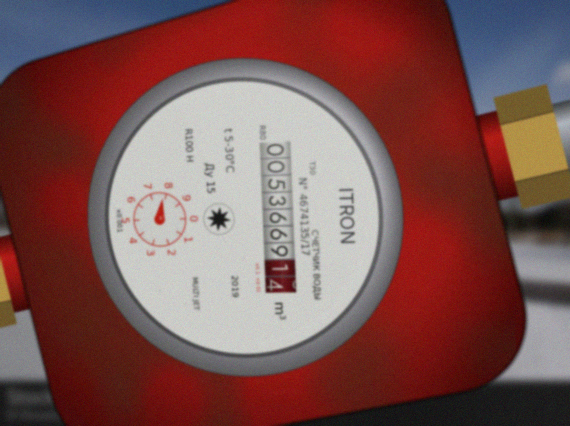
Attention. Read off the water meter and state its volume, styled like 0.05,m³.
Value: 53669.137,m³
